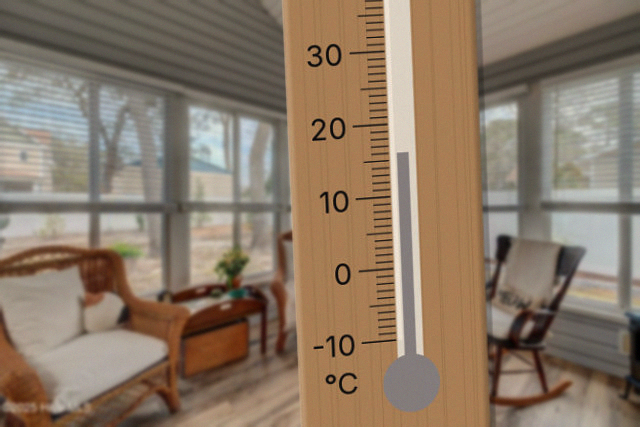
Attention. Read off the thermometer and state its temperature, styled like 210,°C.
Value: 16,°C
